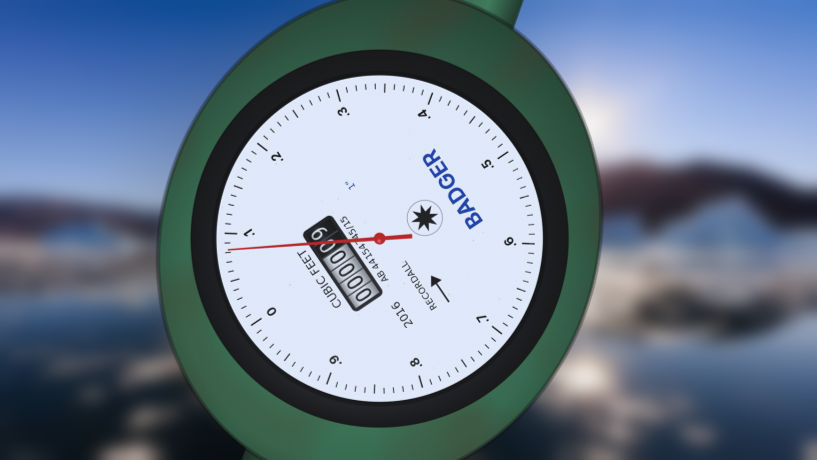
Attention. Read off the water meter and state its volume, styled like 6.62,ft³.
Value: 9.08,ft³
